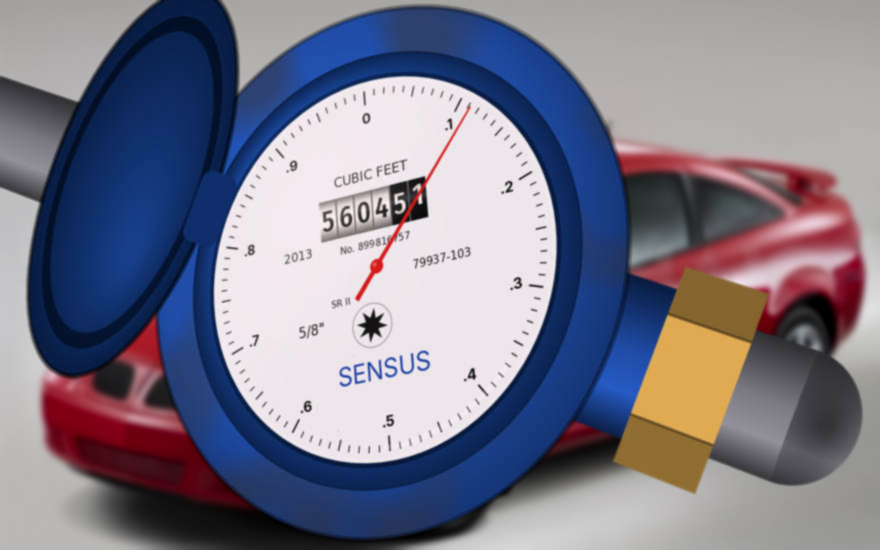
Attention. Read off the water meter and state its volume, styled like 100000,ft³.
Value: 560451.11,ft³
